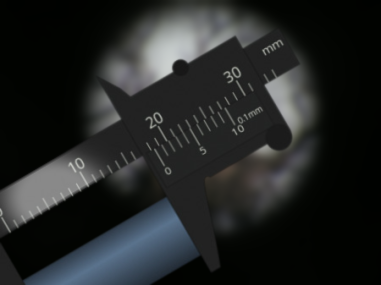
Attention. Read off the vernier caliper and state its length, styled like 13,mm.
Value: 18.4,mm
